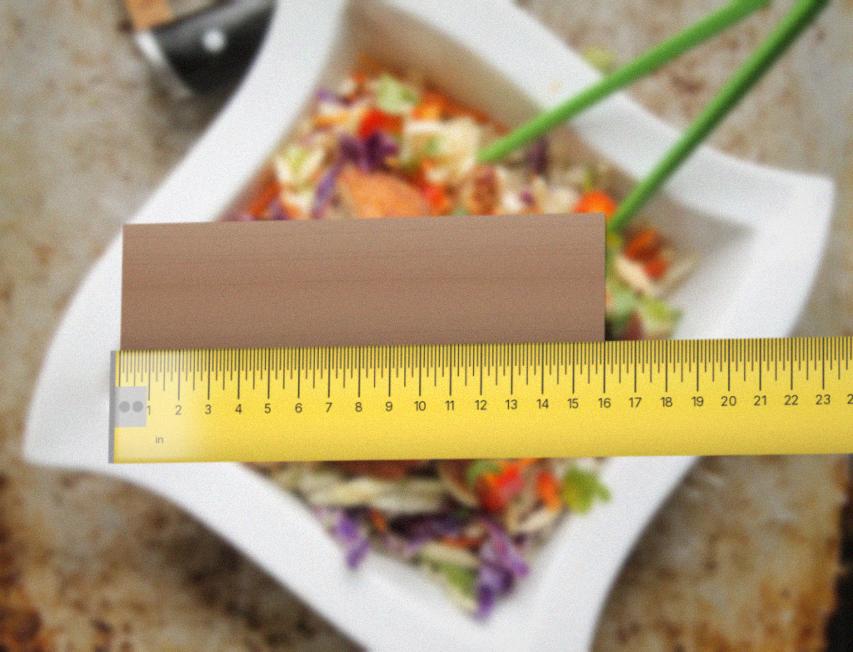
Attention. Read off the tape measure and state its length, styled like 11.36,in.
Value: 16,in
